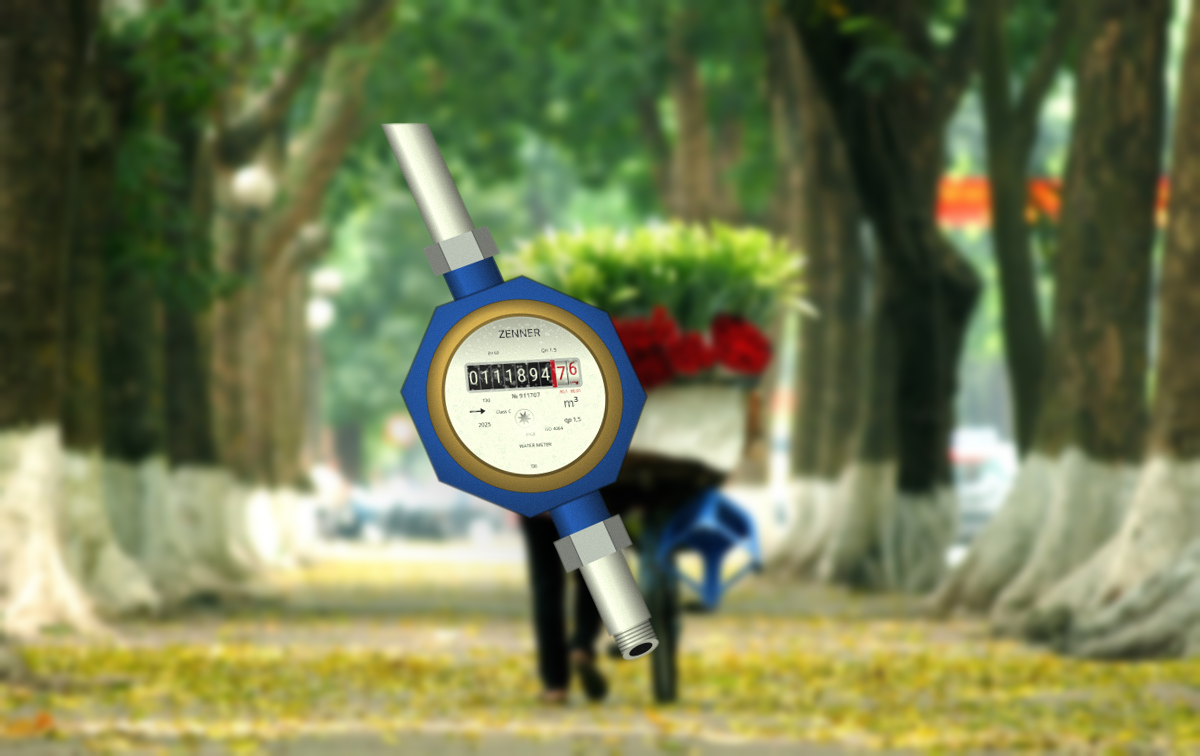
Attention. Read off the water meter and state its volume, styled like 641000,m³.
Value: 111894.76,m³
